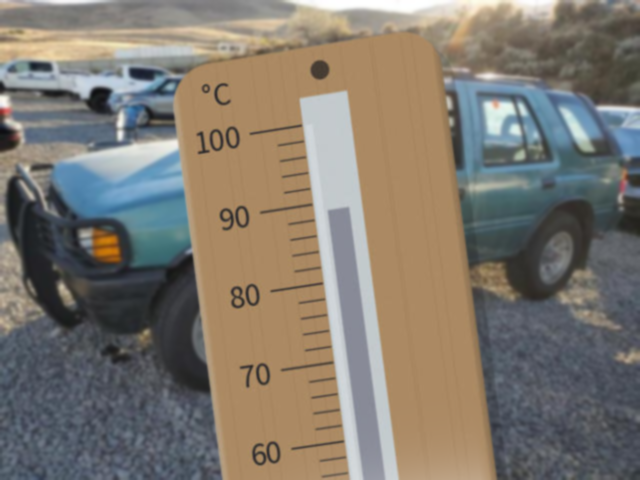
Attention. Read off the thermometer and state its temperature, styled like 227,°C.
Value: 89,°C
